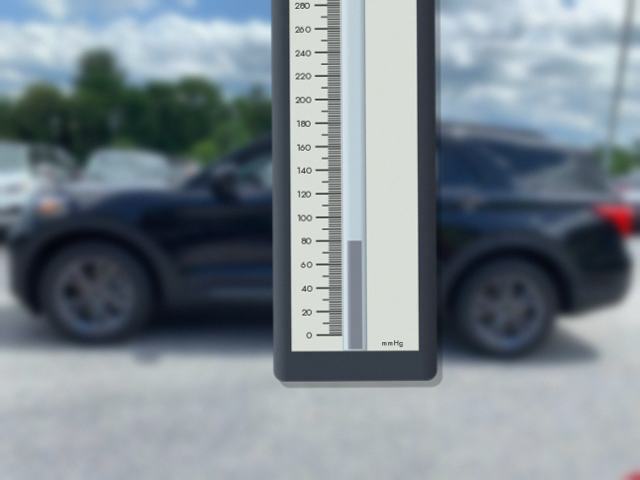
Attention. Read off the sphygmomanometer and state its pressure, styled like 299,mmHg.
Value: 80,mmHg
